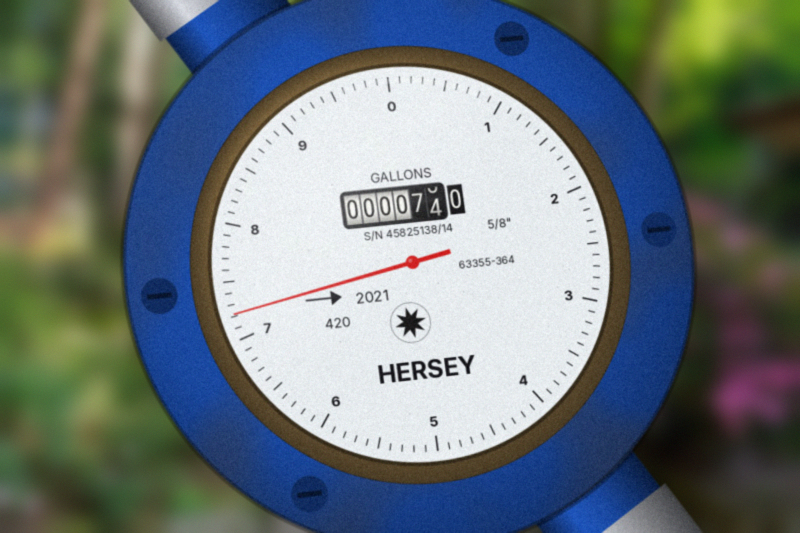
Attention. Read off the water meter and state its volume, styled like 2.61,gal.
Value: 737.2,gal
